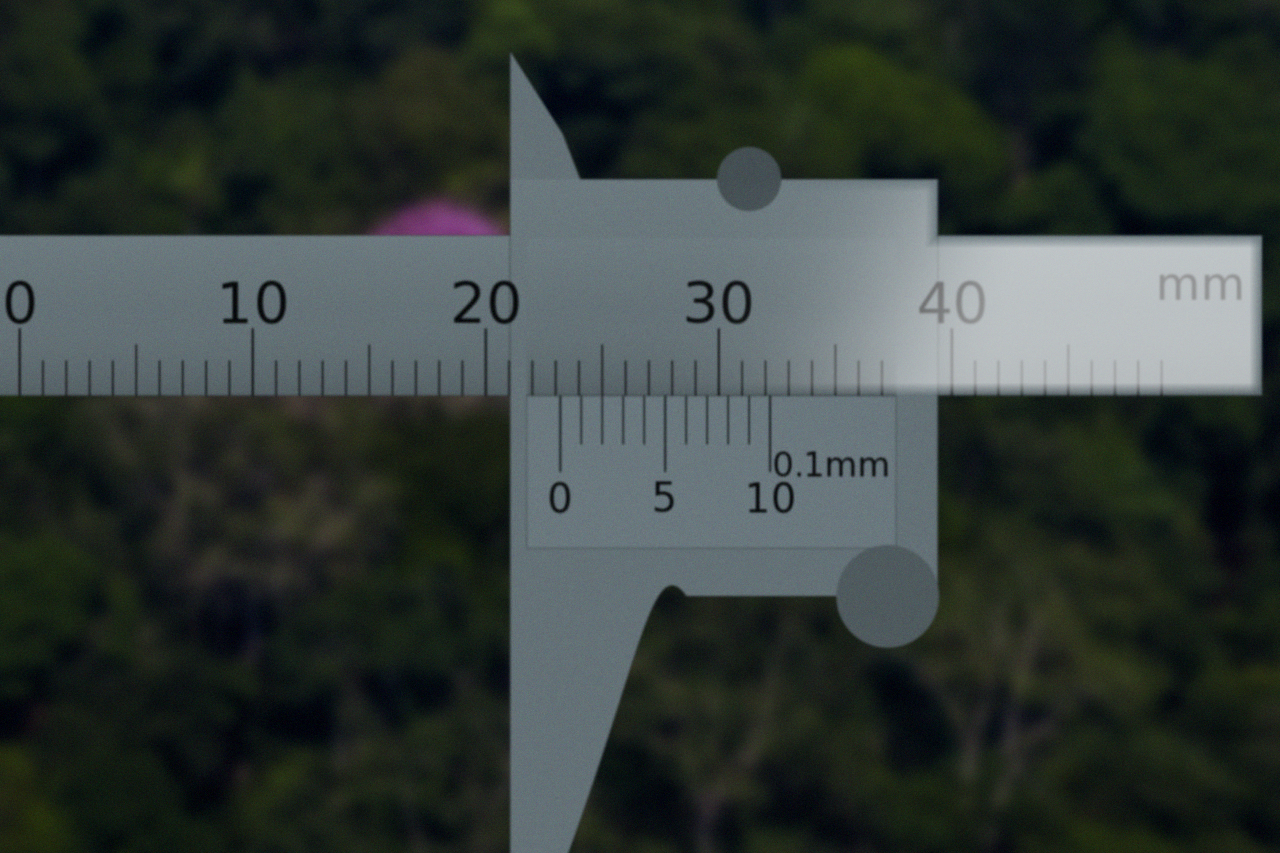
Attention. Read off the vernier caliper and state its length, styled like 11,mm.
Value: 23.2,mm
